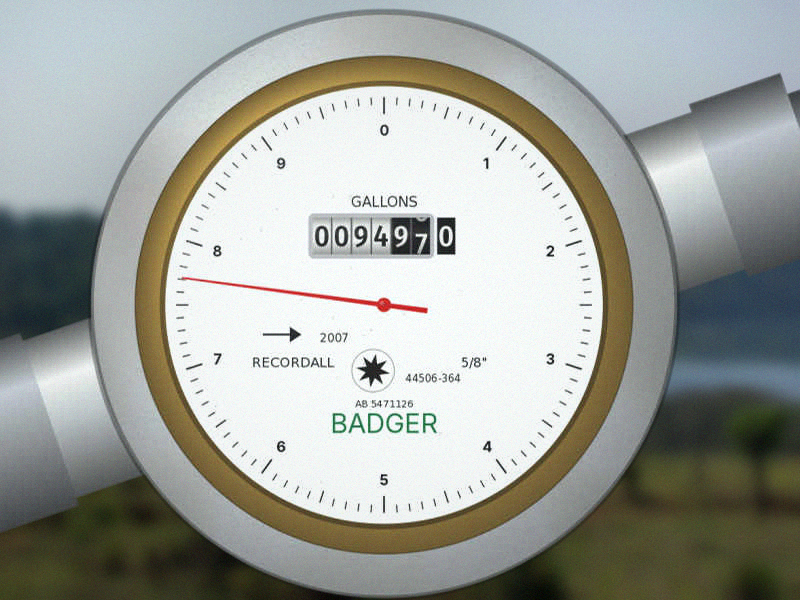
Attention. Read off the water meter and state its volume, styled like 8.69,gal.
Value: 94967.7,gal
